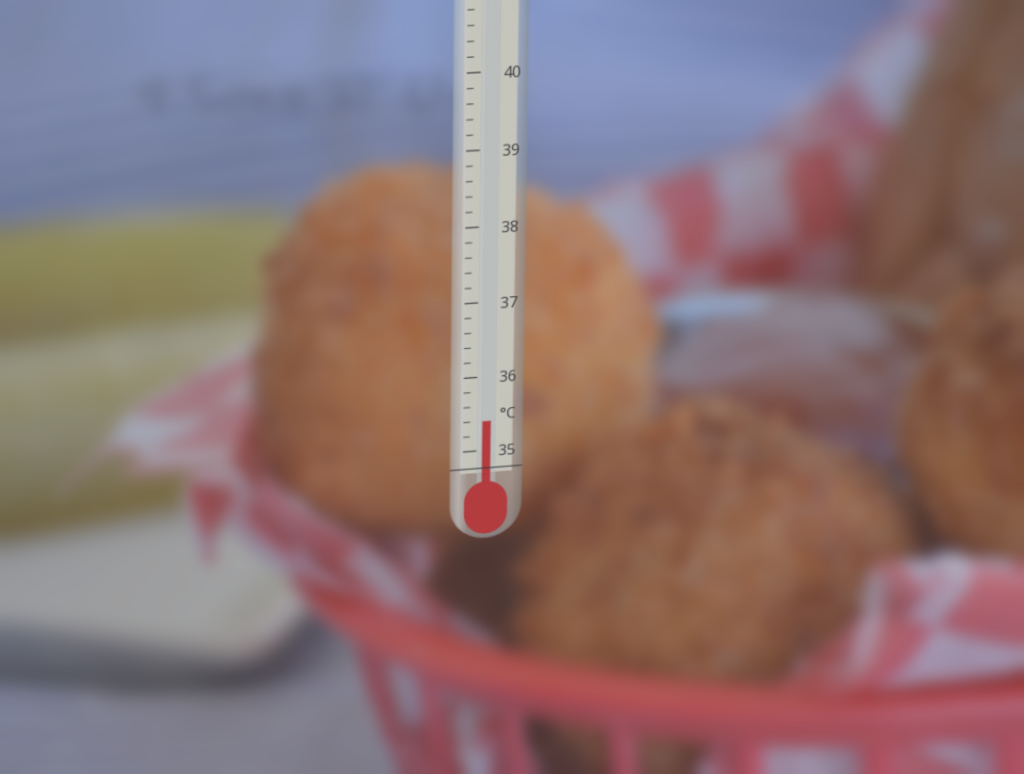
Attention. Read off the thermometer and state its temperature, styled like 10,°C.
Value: 35.4,°C
